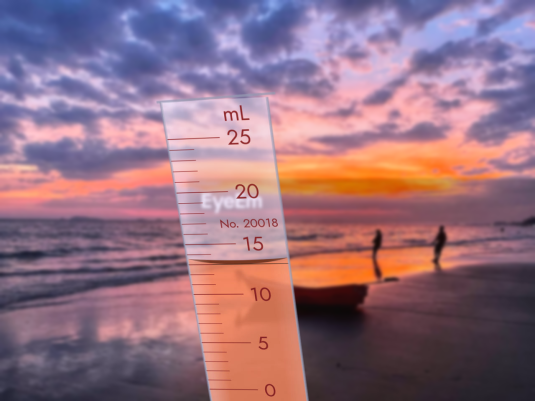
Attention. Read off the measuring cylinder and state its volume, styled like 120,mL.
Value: 13,mL
